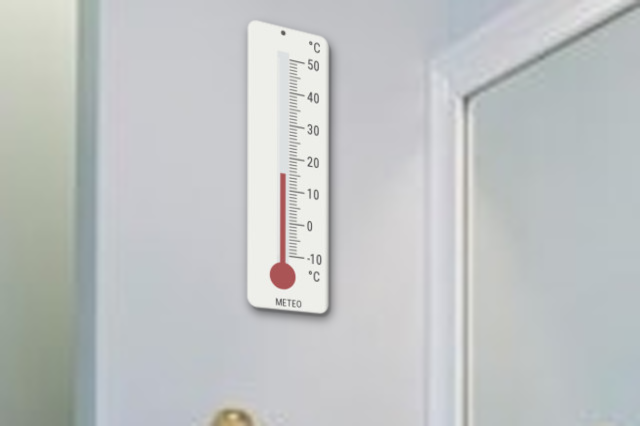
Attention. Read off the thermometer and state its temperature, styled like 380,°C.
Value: 15,°C
